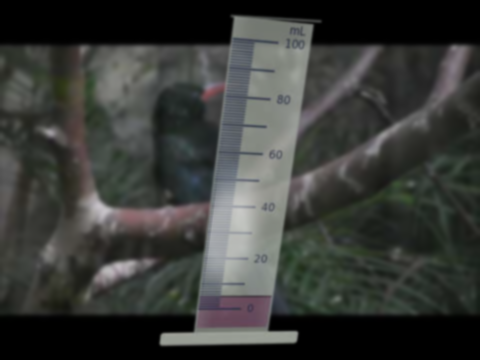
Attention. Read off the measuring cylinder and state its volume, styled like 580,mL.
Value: 5,mL
